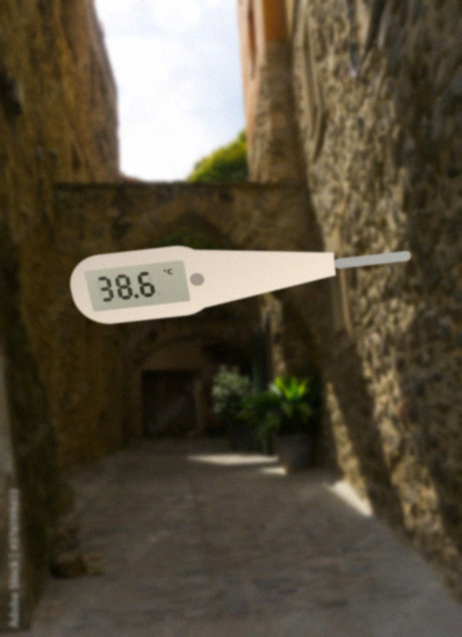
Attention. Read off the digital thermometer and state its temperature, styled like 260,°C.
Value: 38.6,°C
